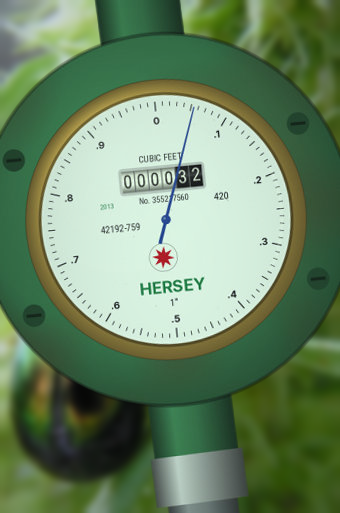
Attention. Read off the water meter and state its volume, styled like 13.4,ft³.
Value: 32.05,ft³
